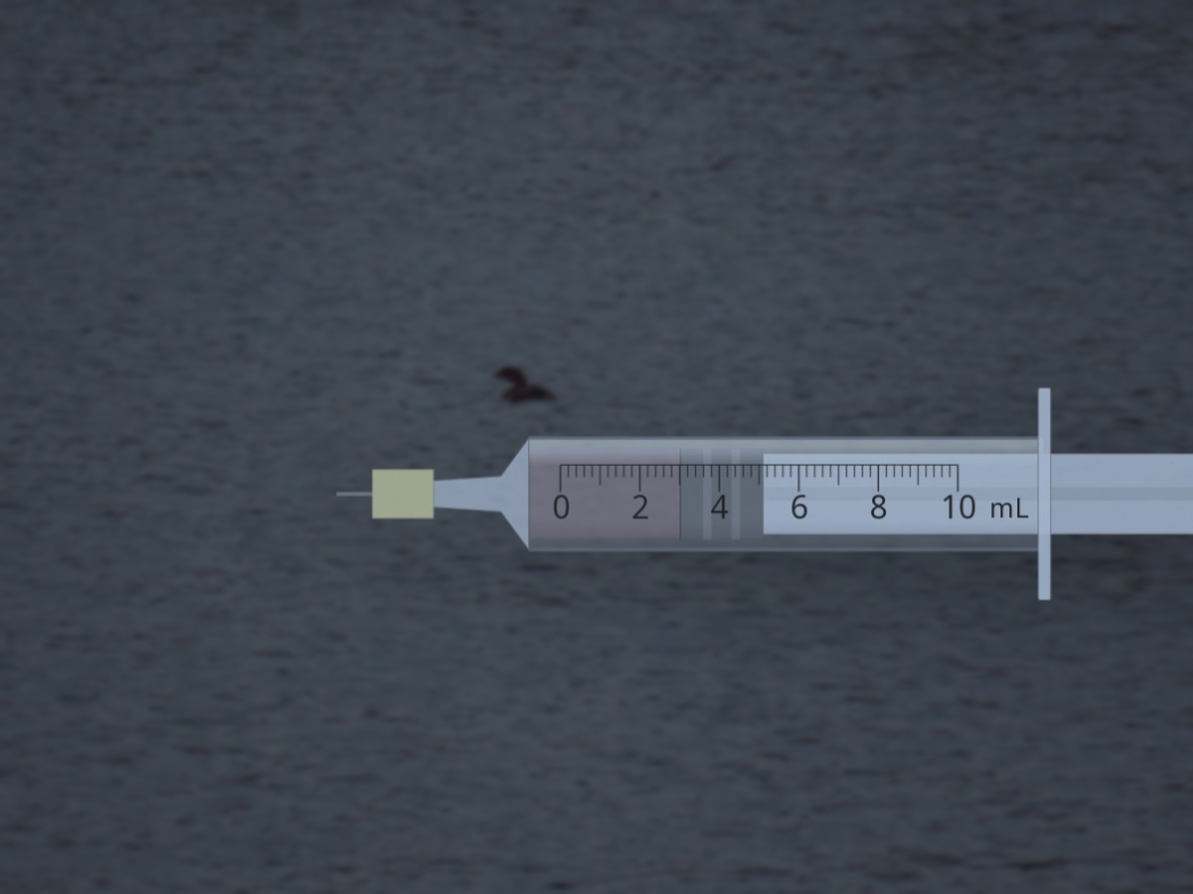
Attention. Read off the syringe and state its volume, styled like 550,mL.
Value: 3,mL
